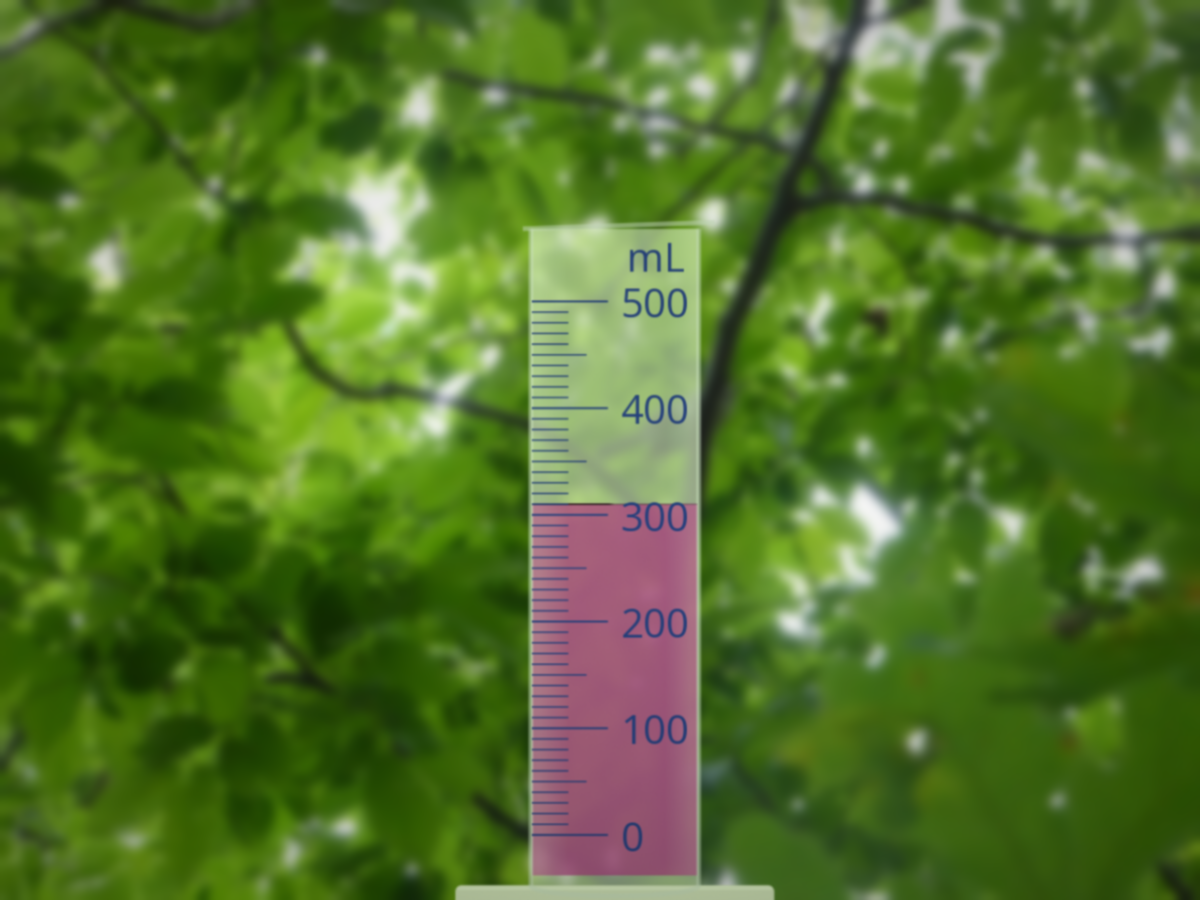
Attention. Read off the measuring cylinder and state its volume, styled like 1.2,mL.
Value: 310,mL
